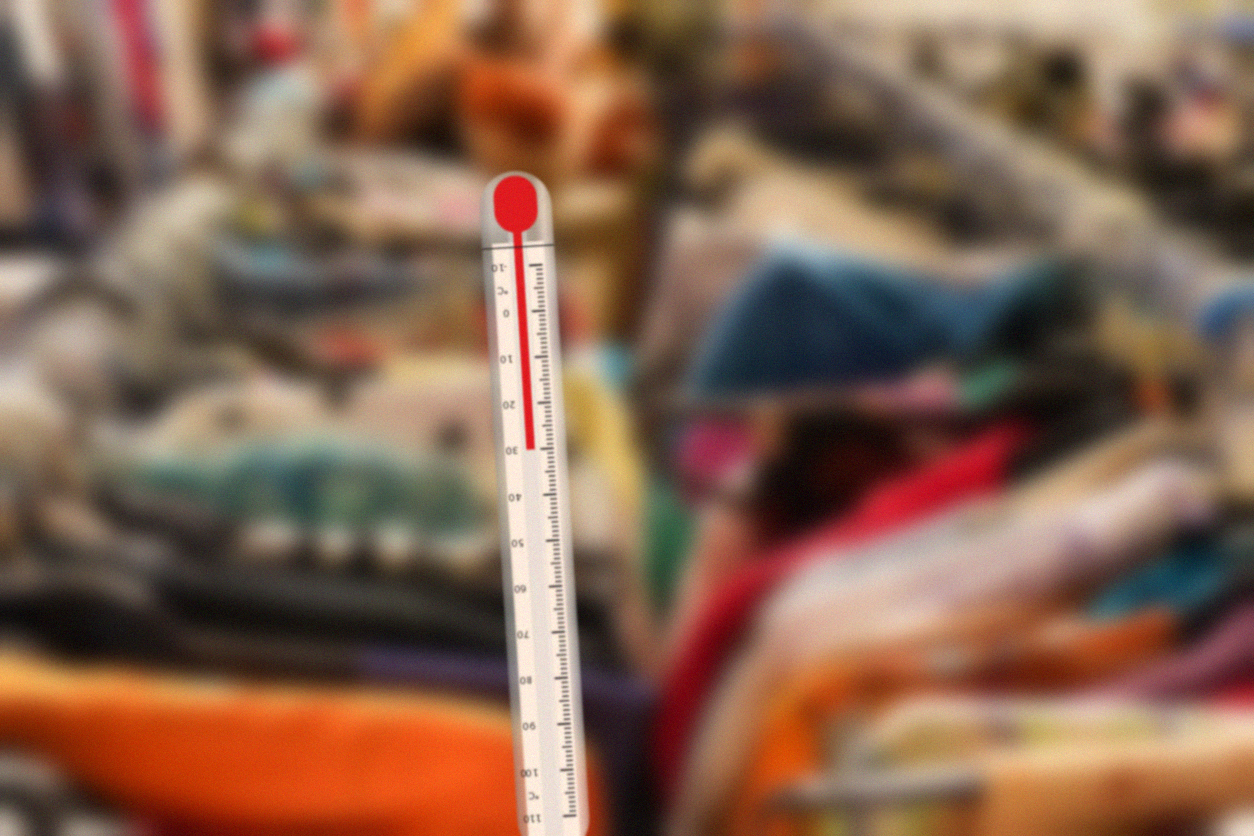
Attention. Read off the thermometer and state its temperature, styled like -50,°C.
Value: 30,°C
